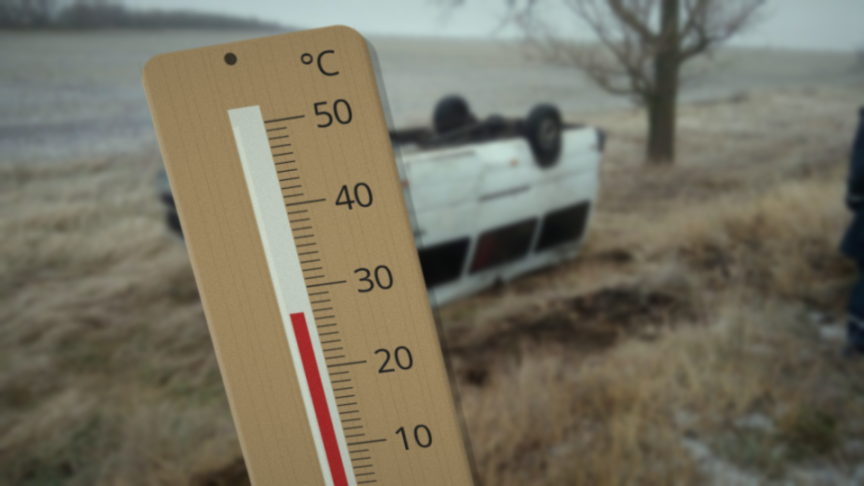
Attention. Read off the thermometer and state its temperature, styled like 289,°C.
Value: 27,°C
